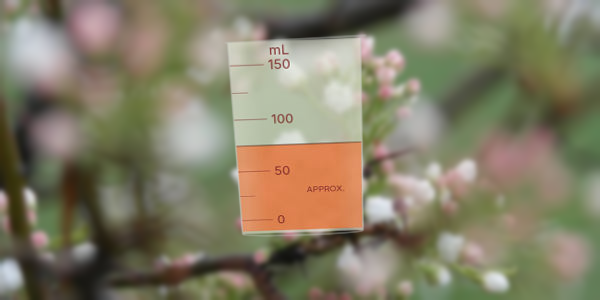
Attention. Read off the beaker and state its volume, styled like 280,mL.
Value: 75,mL
